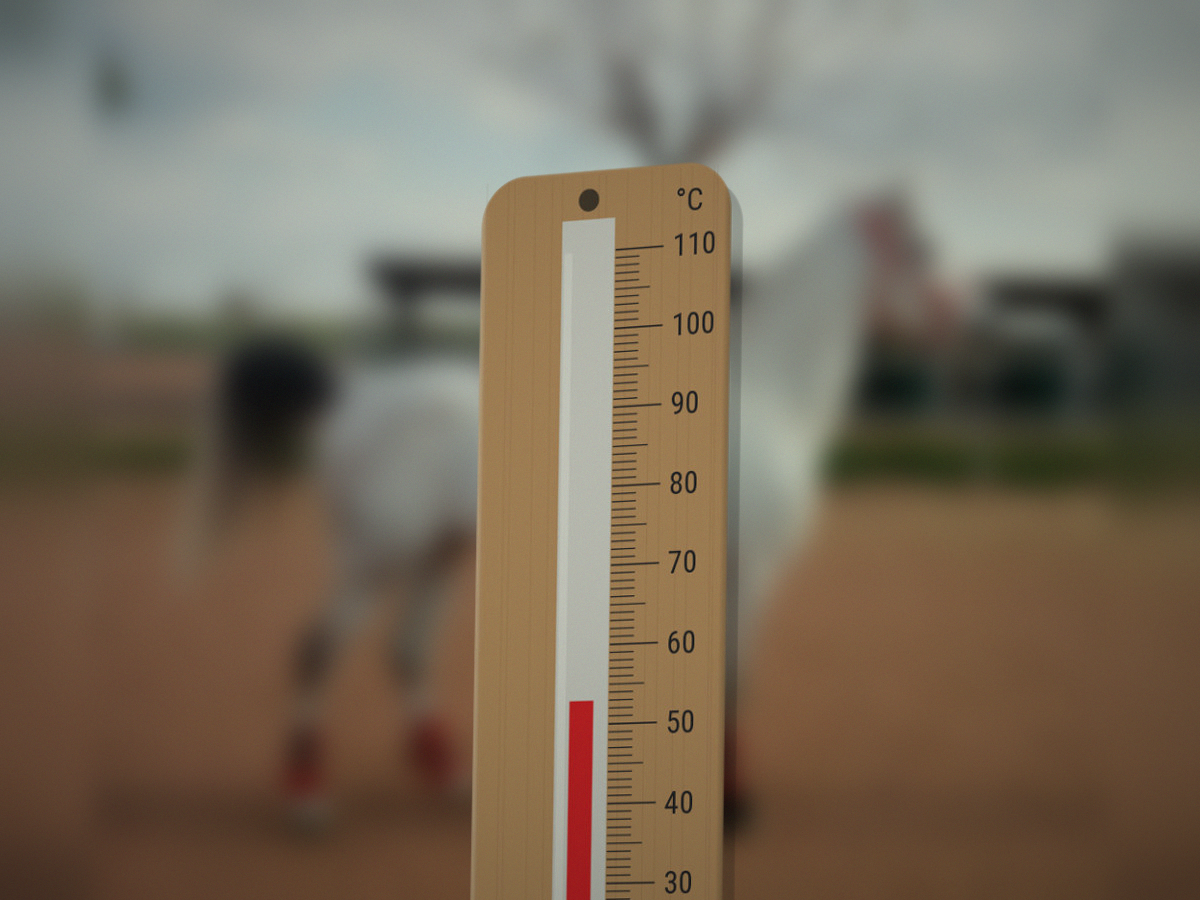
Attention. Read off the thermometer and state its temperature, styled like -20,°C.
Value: 53,°C
